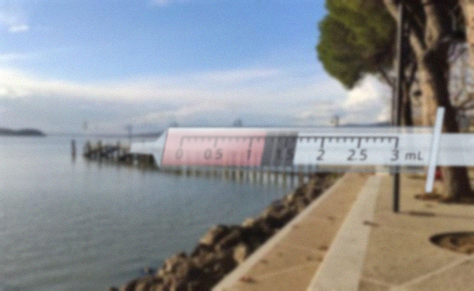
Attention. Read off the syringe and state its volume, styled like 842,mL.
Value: 1.2,mL
